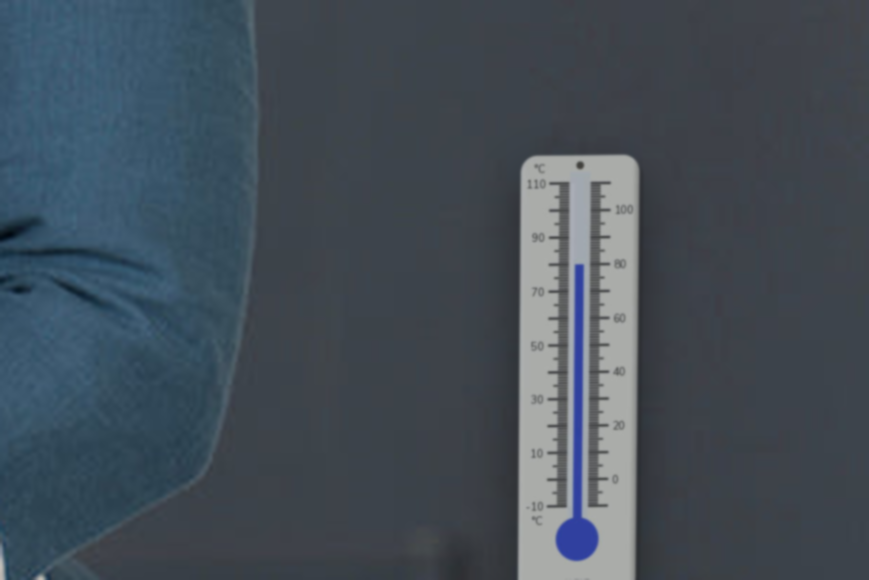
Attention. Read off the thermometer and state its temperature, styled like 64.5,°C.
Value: 80,°C
